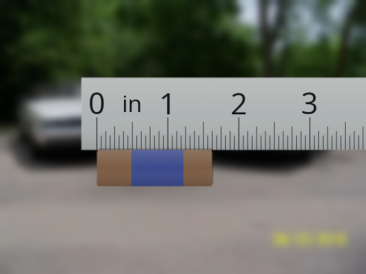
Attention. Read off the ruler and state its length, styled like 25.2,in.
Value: 1.625,in
